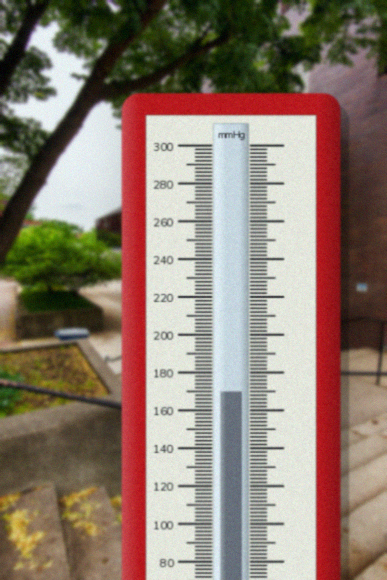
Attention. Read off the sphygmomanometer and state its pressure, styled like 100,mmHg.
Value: 170,mmHg
